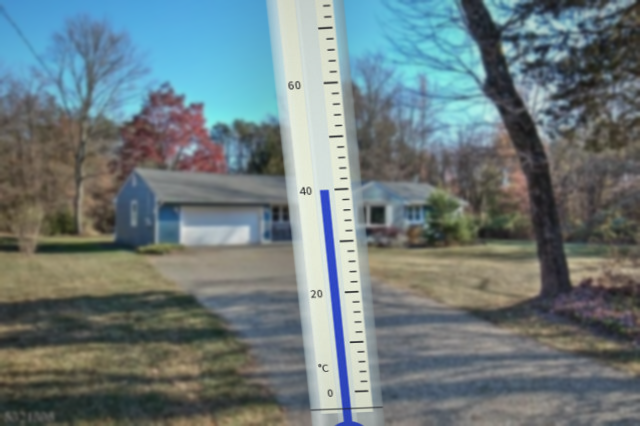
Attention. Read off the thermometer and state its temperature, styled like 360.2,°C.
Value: 40,°C
